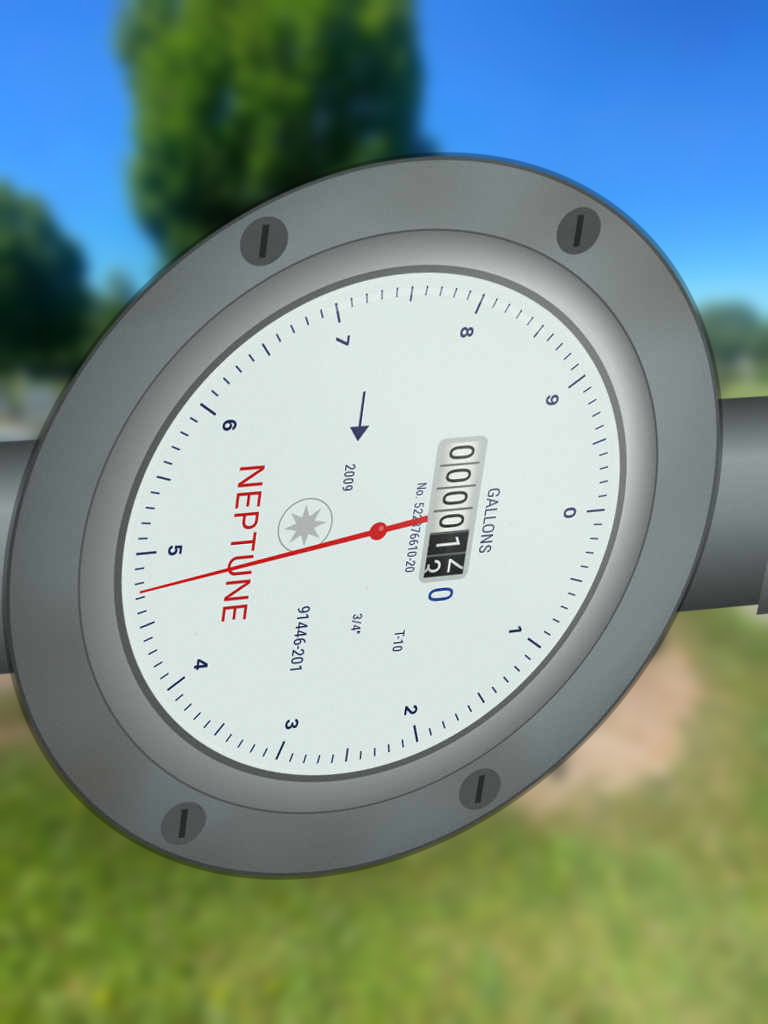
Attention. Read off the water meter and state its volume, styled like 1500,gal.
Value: 124.7,gal
